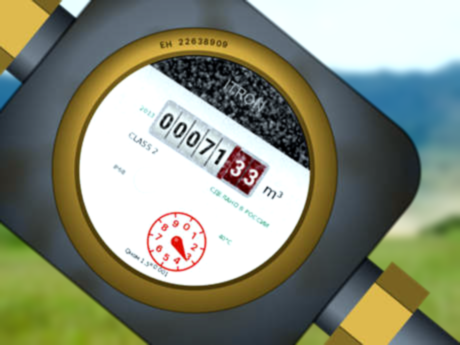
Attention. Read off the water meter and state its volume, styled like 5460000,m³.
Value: 71.333,m³
